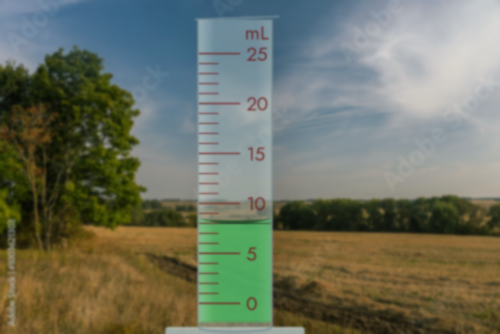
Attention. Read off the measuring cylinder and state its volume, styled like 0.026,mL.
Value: 8,mL
